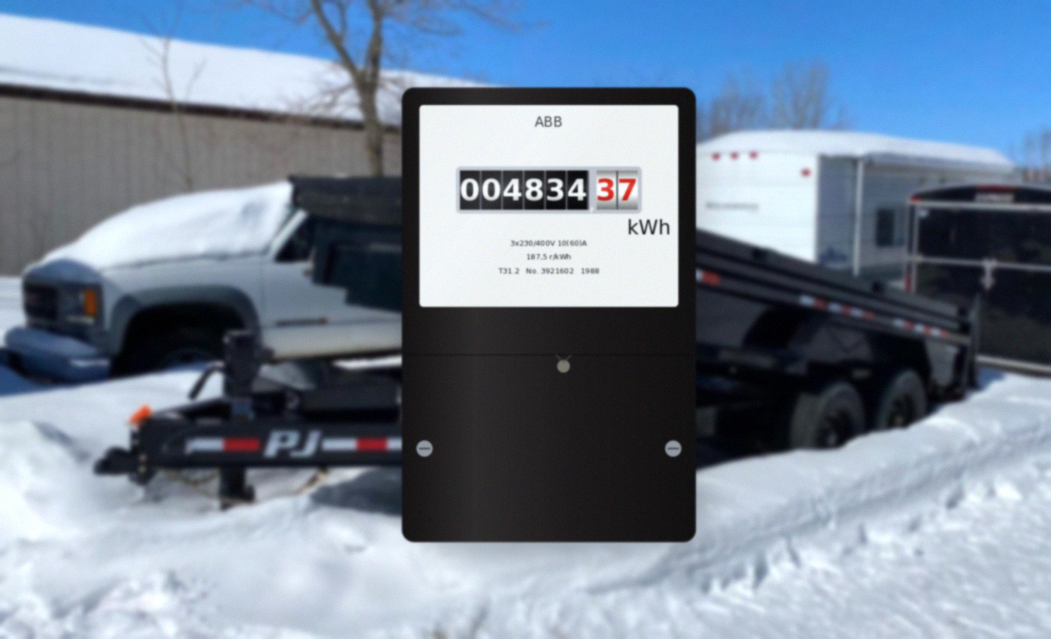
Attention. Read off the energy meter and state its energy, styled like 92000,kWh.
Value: 4834.37,kWh
